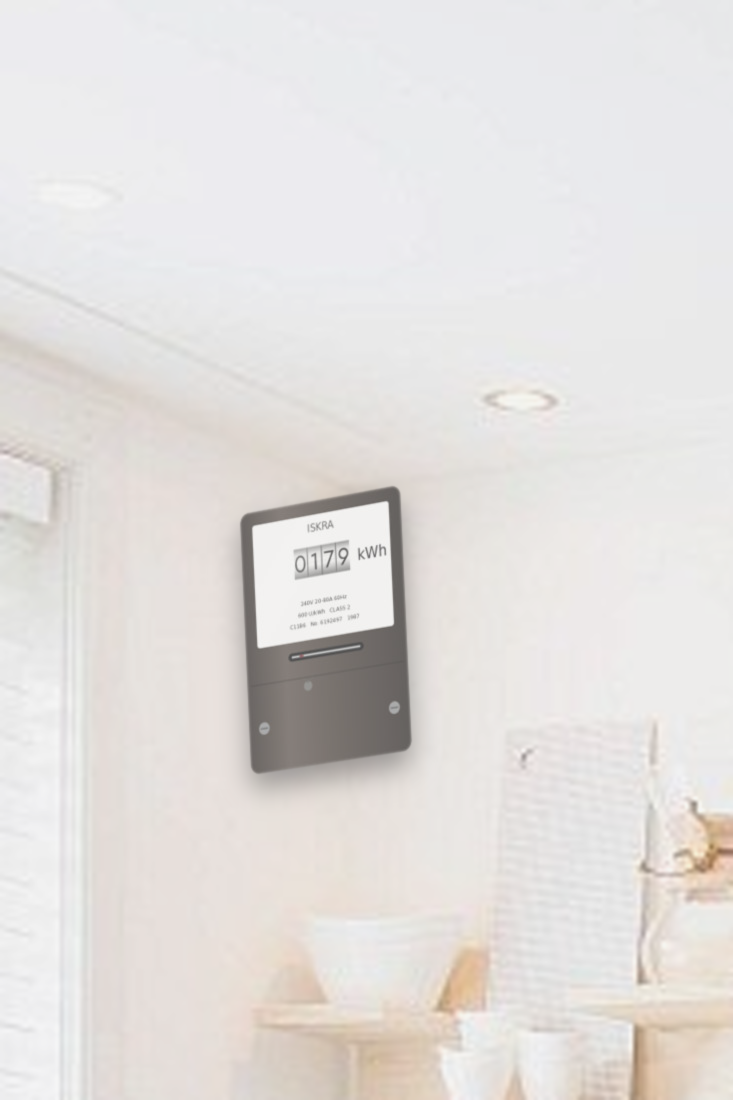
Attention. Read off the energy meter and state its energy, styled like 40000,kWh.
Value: 179,kWh
